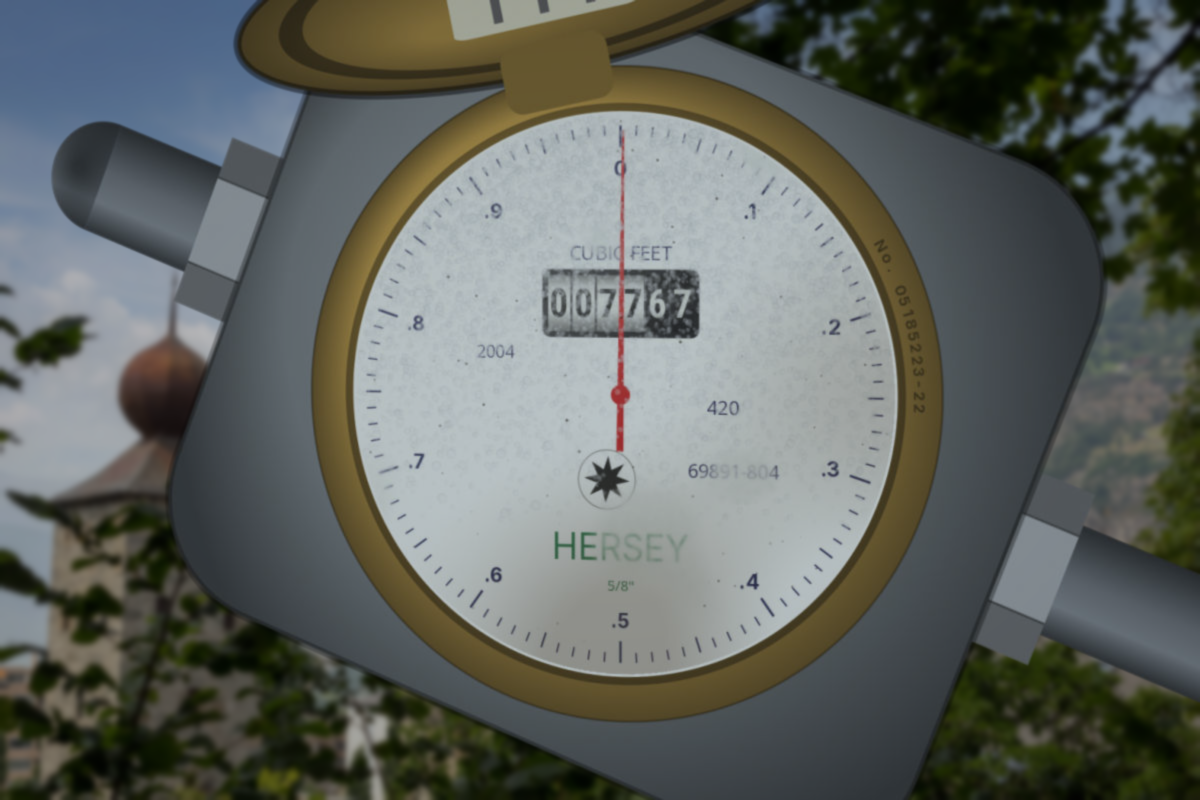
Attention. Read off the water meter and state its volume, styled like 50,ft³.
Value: 7767.00,ft³
